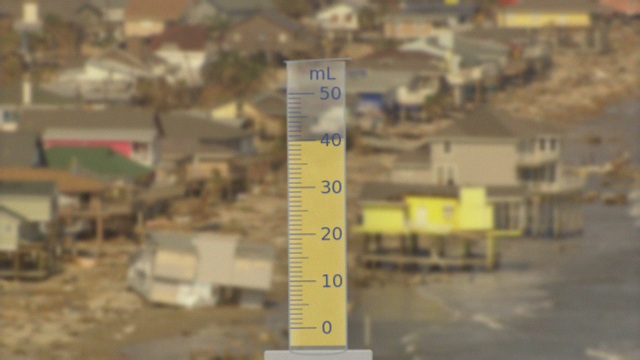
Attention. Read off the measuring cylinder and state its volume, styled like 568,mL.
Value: 40,mL
